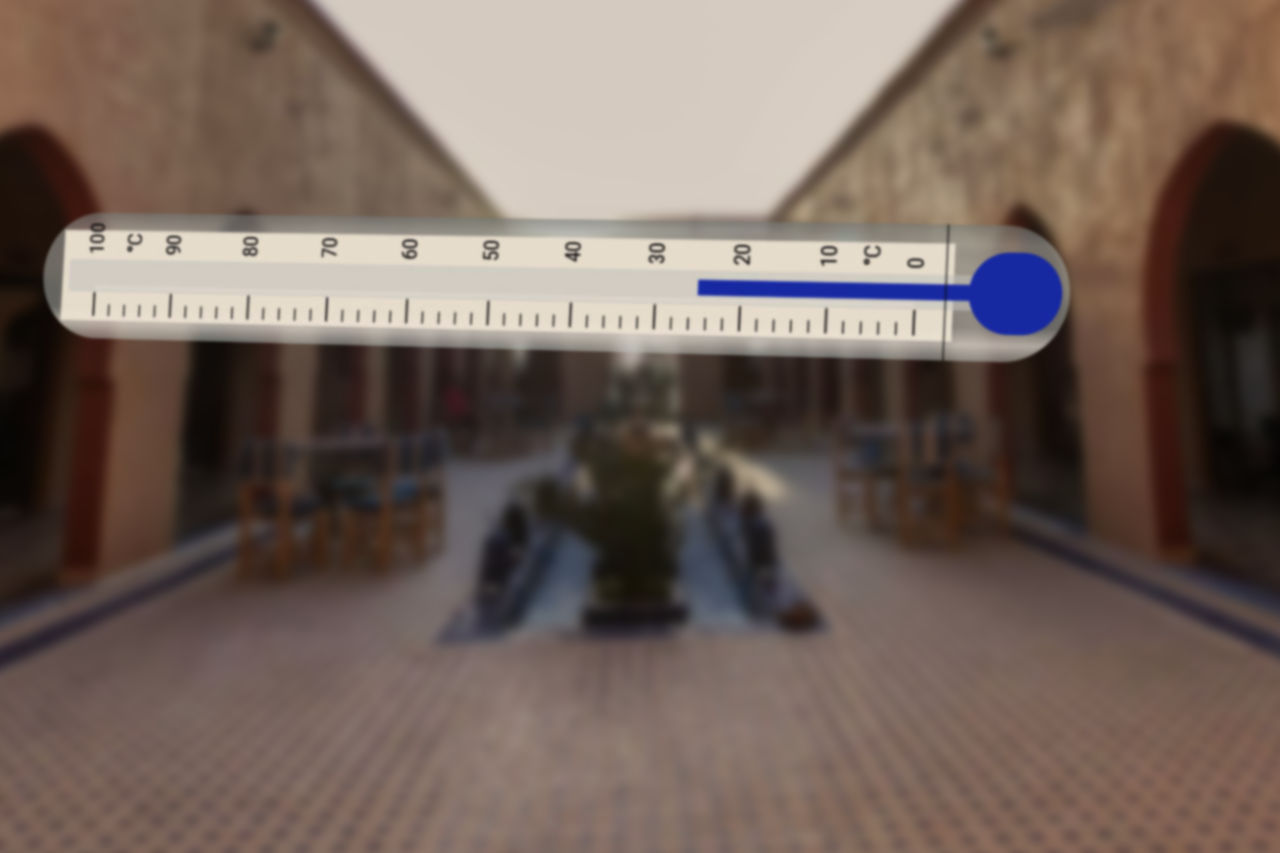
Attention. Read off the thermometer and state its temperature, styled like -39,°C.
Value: 25,°C
